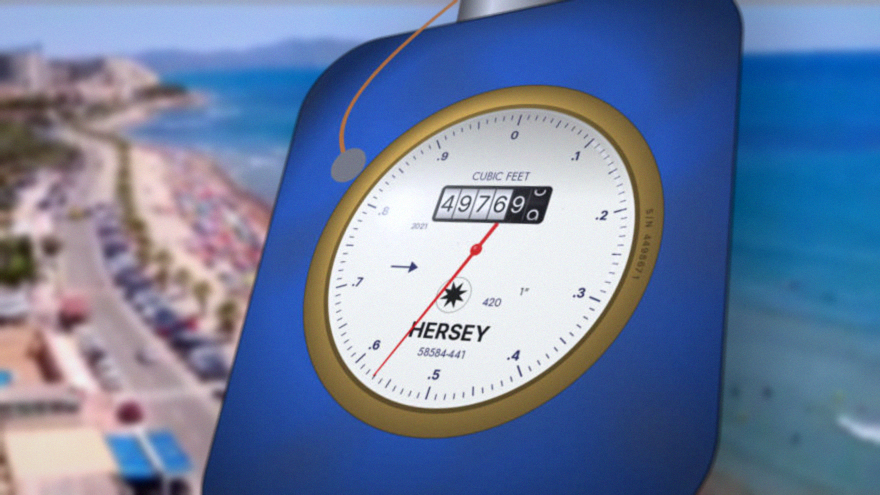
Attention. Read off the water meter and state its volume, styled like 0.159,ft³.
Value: 497698.57,ft³
